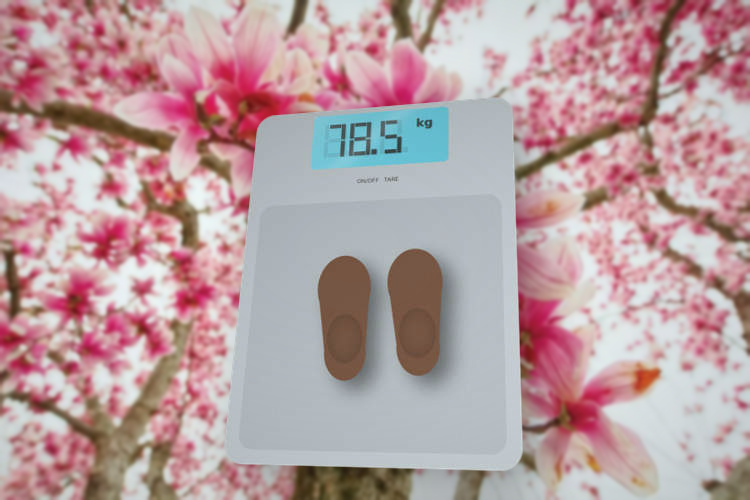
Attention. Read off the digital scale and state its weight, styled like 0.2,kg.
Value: 78.5,kg
